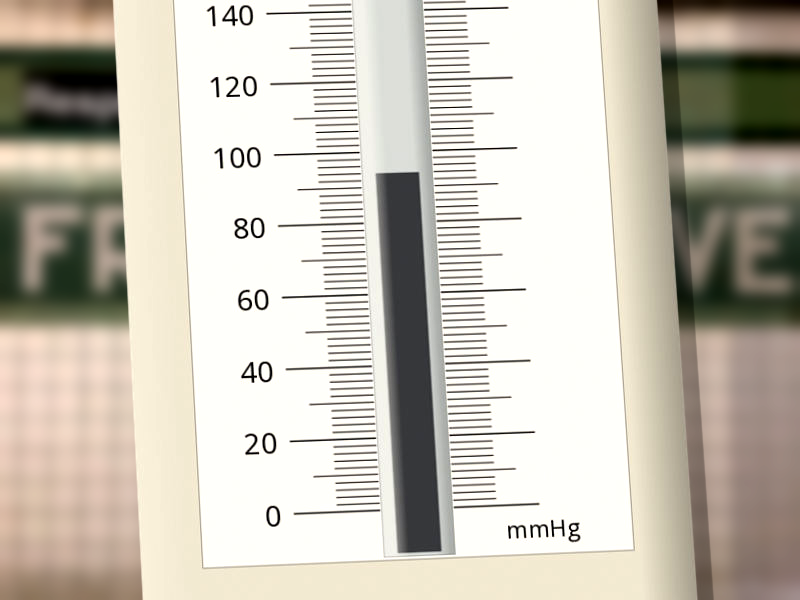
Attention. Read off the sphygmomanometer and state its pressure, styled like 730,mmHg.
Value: 94,mmHg
